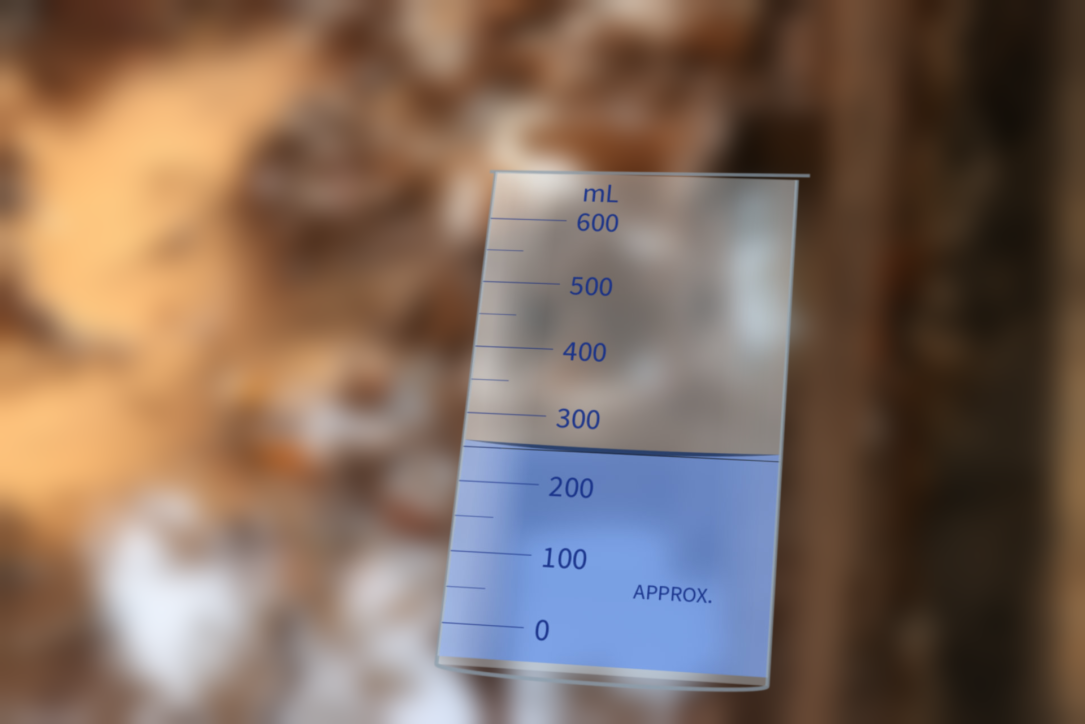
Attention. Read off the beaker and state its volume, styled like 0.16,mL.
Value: 250,mL
